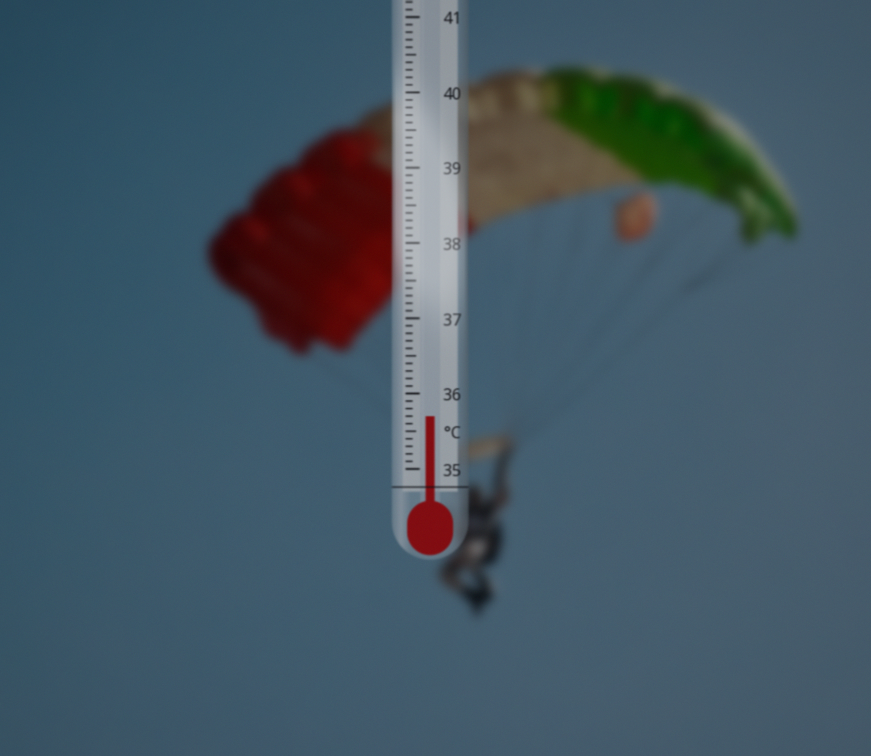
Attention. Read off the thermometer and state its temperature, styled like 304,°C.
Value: 35.7,°C
